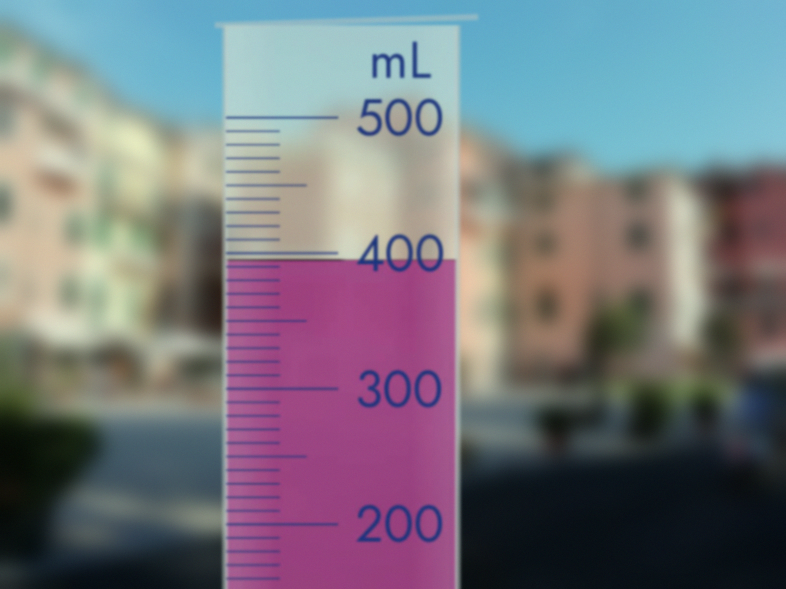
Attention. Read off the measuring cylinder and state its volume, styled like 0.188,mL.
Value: 395,mL
